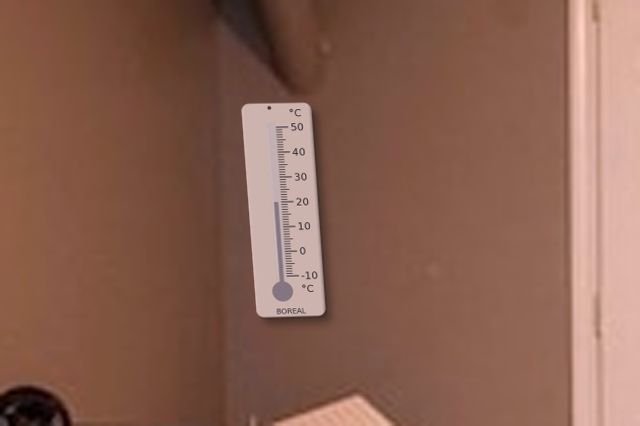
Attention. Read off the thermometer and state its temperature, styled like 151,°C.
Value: 20,°C
